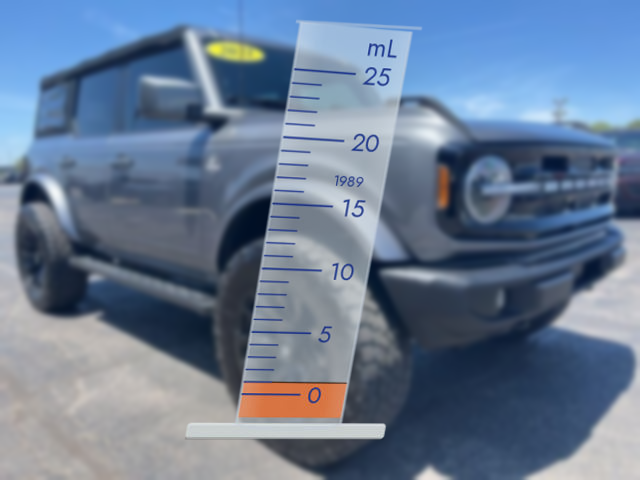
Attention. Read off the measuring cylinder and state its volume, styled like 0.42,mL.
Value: 1,mL
